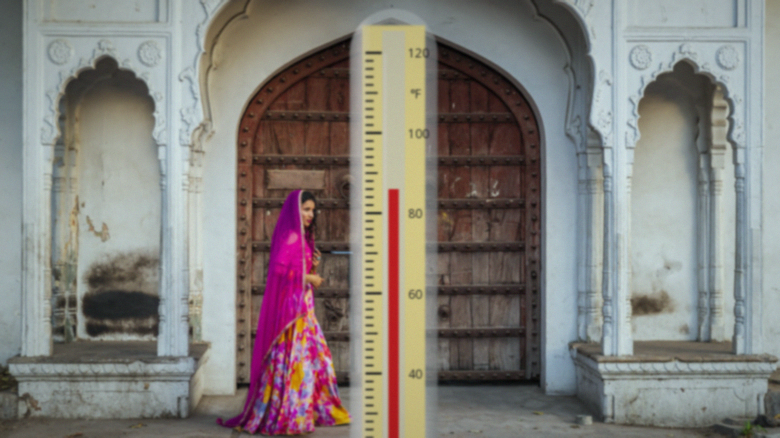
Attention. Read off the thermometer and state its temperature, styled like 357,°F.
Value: 86,°F
